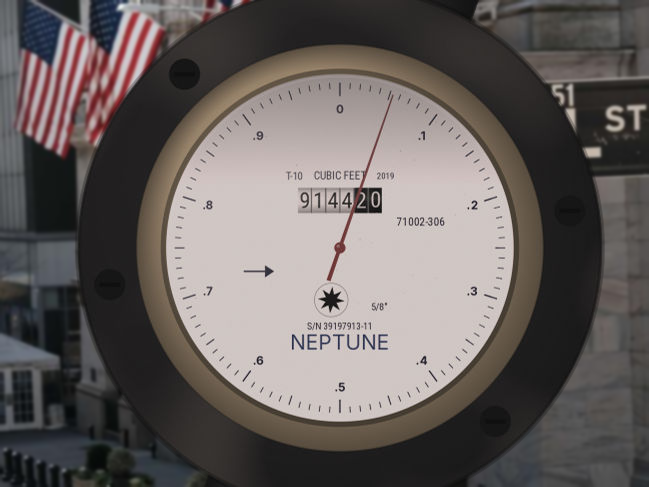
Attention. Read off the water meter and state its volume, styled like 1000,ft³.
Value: 914420.05,ft³
